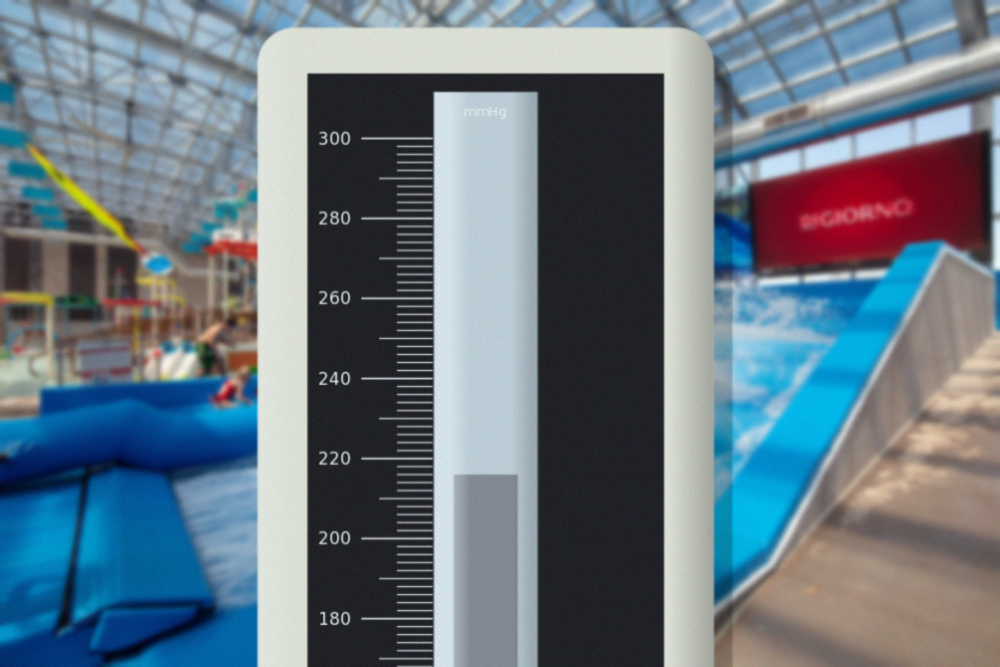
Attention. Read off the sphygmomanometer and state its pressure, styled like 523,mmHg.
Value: 216,mmHg
